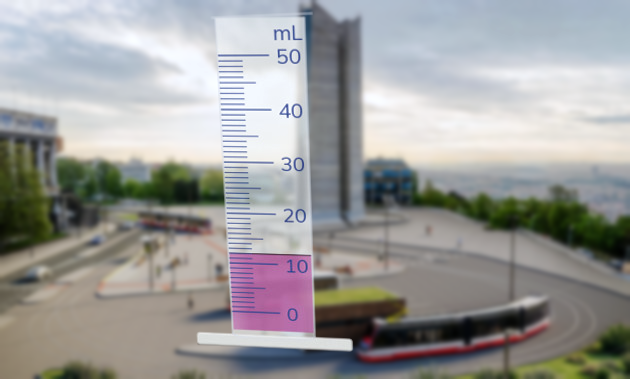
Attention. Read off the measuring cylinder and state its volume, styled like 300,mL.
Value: 12,mL
